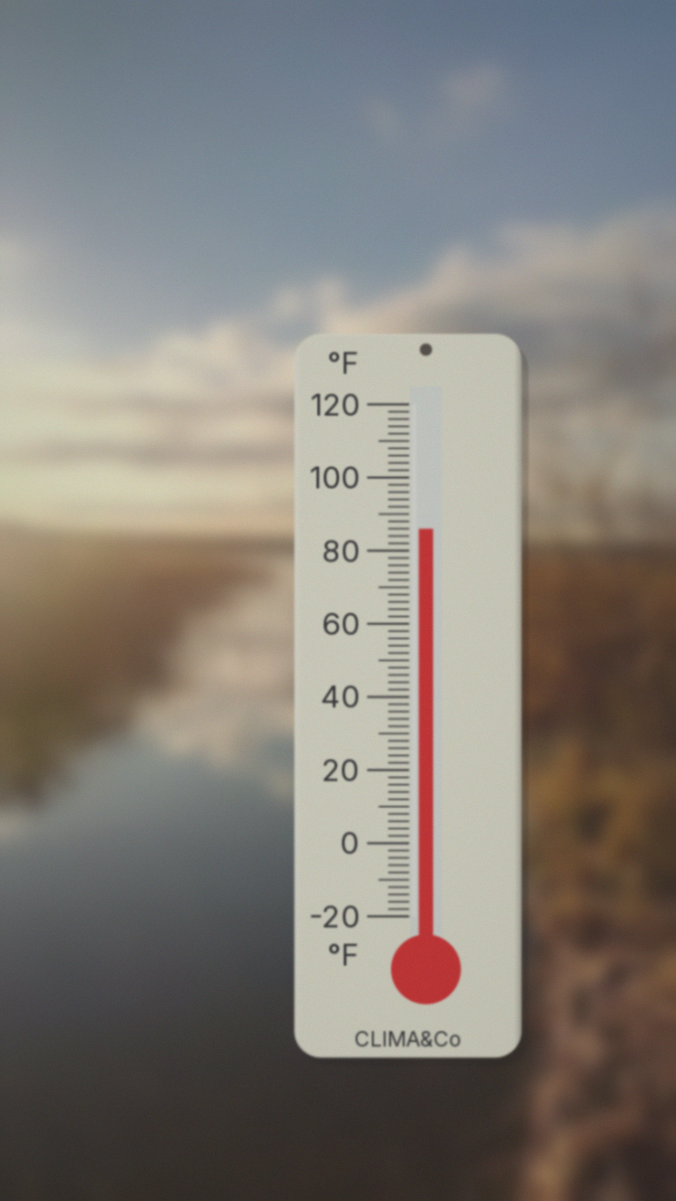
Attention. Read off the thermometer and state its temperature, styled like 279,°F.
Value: 86,°F
